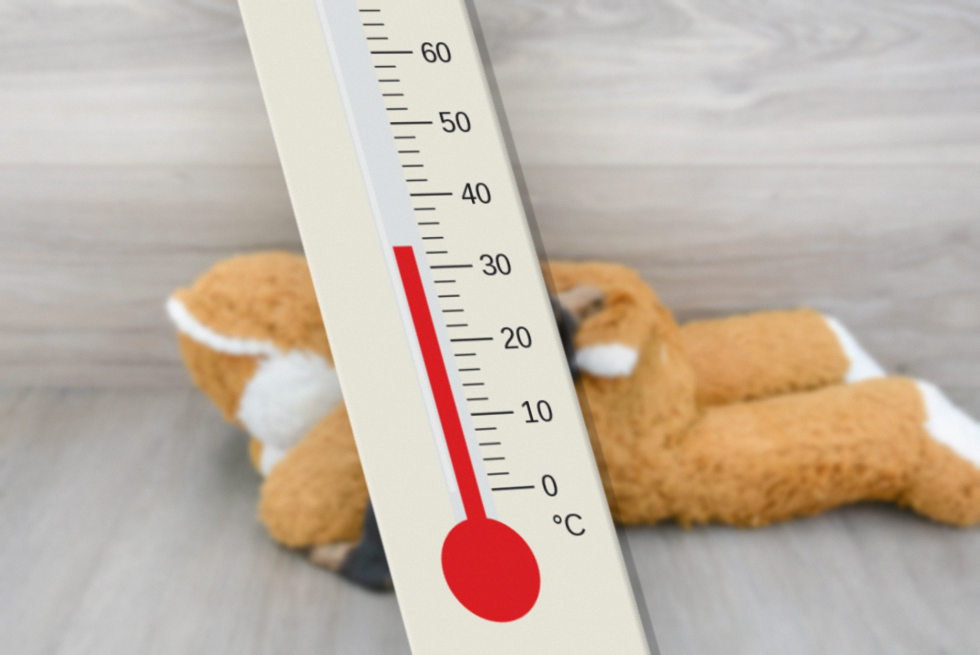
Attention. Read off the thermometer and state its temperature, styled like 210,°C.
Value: 33,°C
